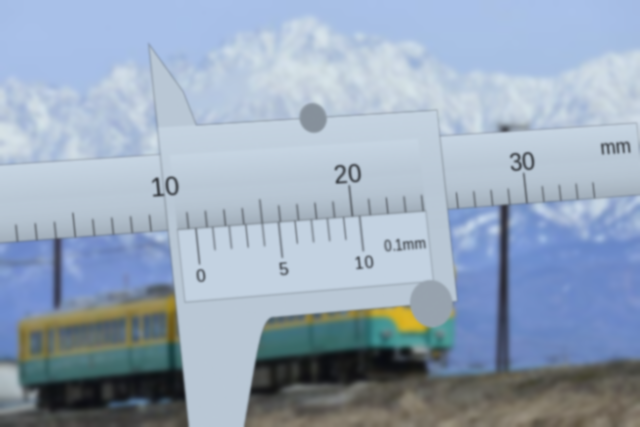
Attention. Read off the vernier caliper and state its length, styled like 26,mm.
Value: 11.4,mm
